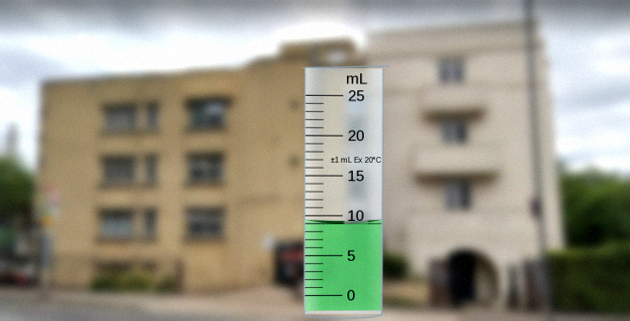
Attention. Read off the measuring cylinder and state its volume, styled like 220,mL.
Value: 9,mL
